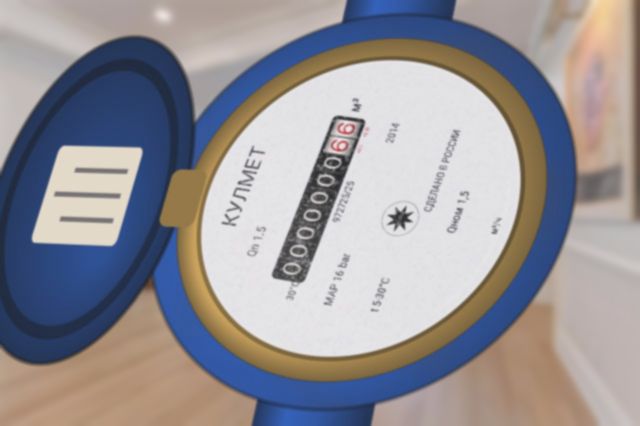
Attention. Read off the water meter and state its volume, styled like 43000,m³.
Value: 0.66,m³
